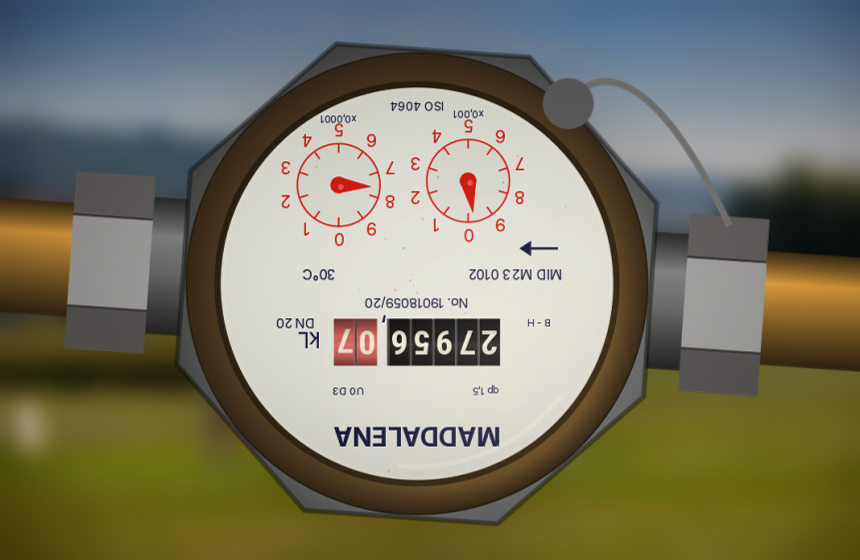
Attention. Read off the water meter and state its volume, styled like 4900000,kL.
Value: 27956.0697,kL
